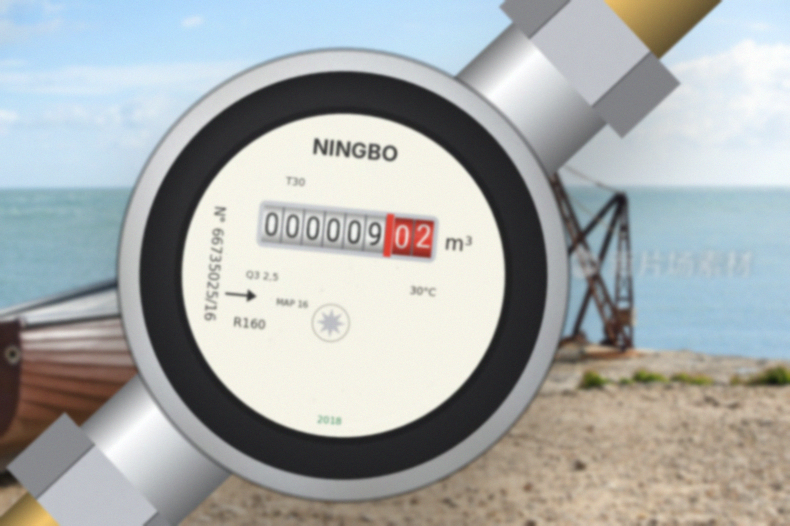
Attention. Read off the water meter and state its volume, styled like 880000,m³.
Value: 9.02,m³
